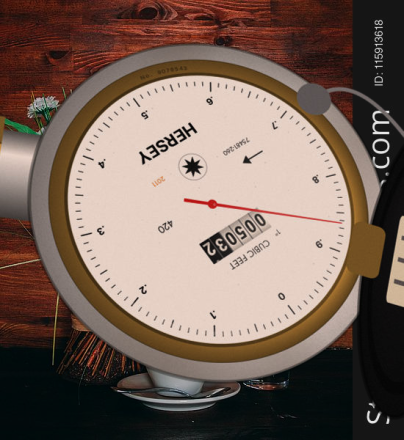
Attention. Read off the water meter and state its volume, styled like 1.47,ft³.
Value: 5031.86,ft³
